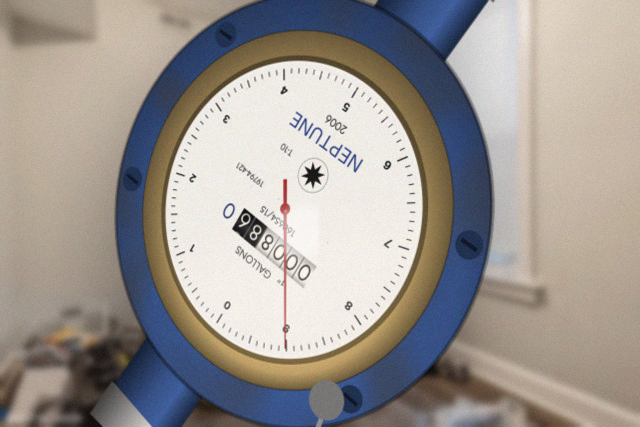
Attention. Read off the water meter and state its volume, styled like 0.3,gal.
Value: 8859.0,gal
